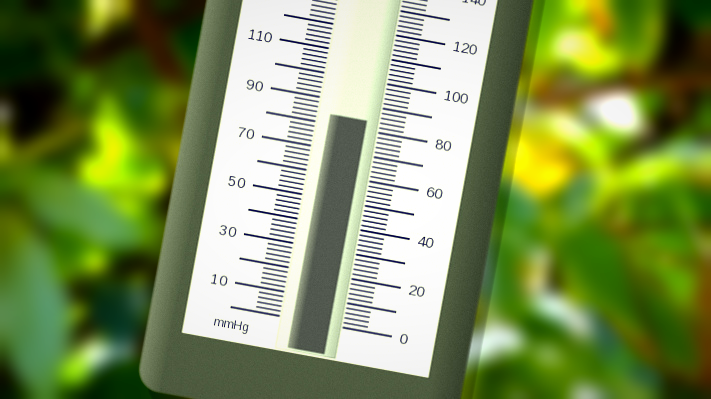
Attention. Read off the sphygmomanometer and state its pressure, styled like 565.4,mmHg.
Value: 84,mmHg
